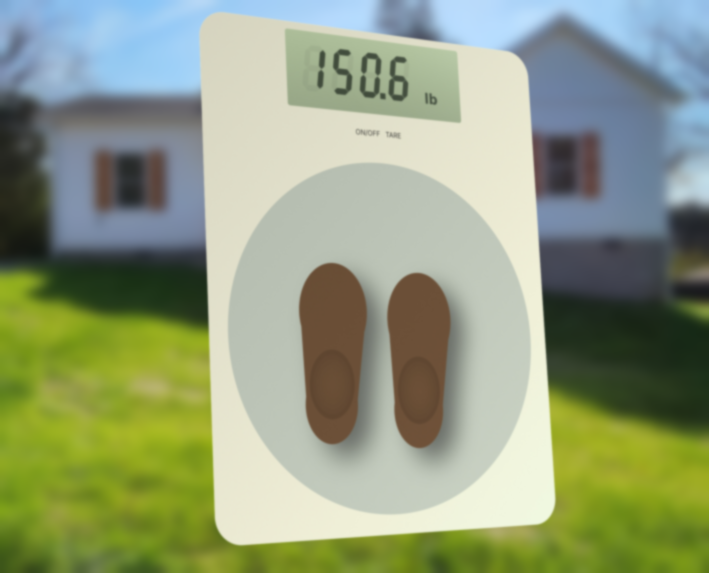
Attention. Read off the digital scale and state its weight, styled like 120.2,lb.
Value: 150.6,lb
